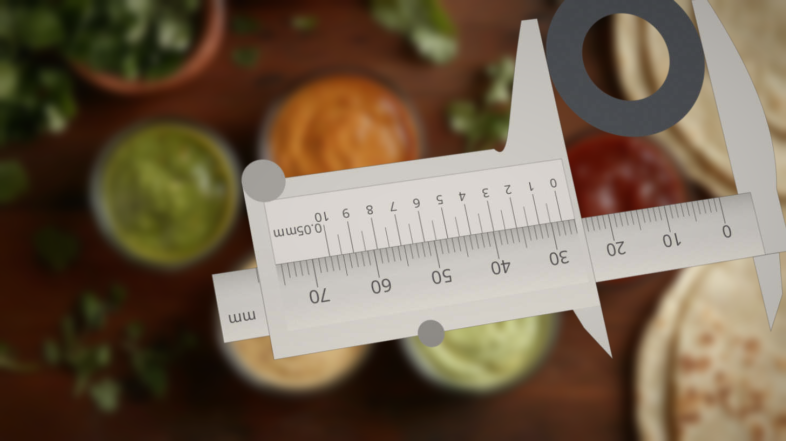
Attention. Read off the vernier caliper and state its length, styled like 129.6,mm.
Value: 28.2,mm
